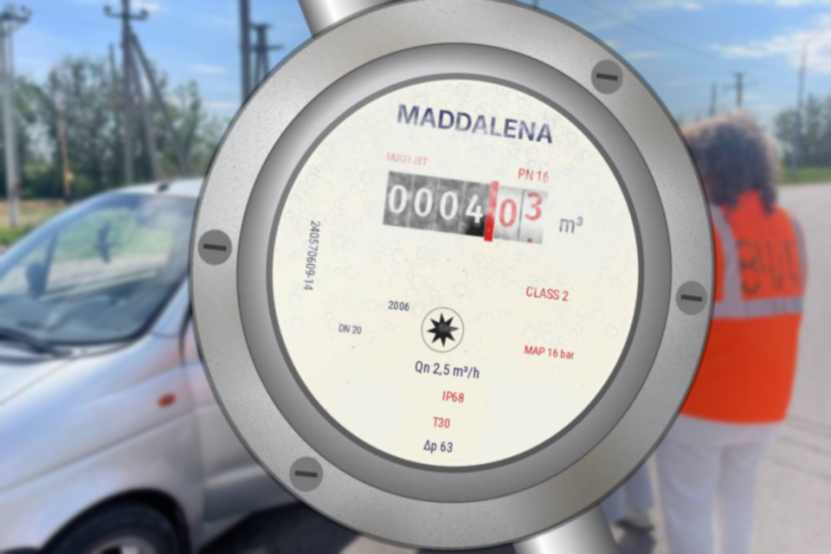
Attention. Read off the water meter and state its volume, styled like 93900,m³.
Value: 4.03,m³
